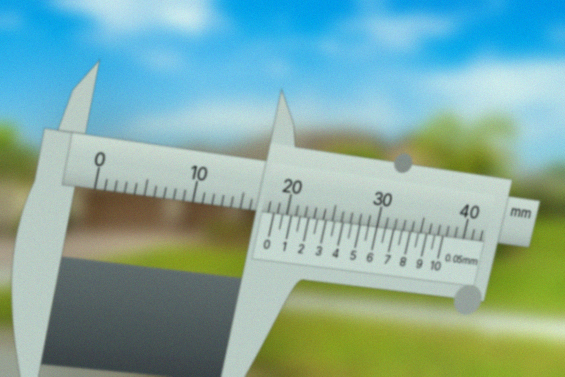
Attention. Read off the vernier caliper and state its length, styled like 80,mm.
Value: 18.6,mm
